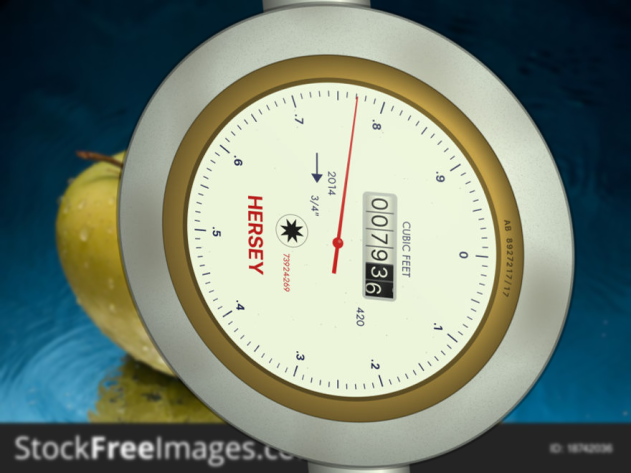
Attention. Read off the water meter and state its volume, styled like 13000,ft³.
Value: 7935.77,ft³
